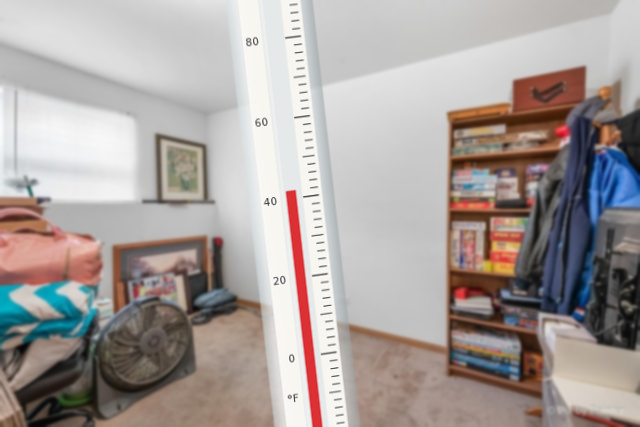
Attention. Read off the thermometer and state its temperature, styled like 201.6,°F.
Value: 42,°F
